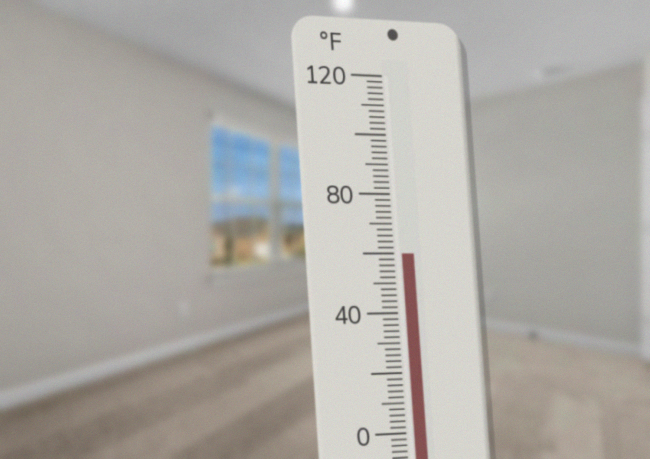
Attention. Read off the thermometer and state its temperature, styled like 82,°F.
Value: 60,°F
